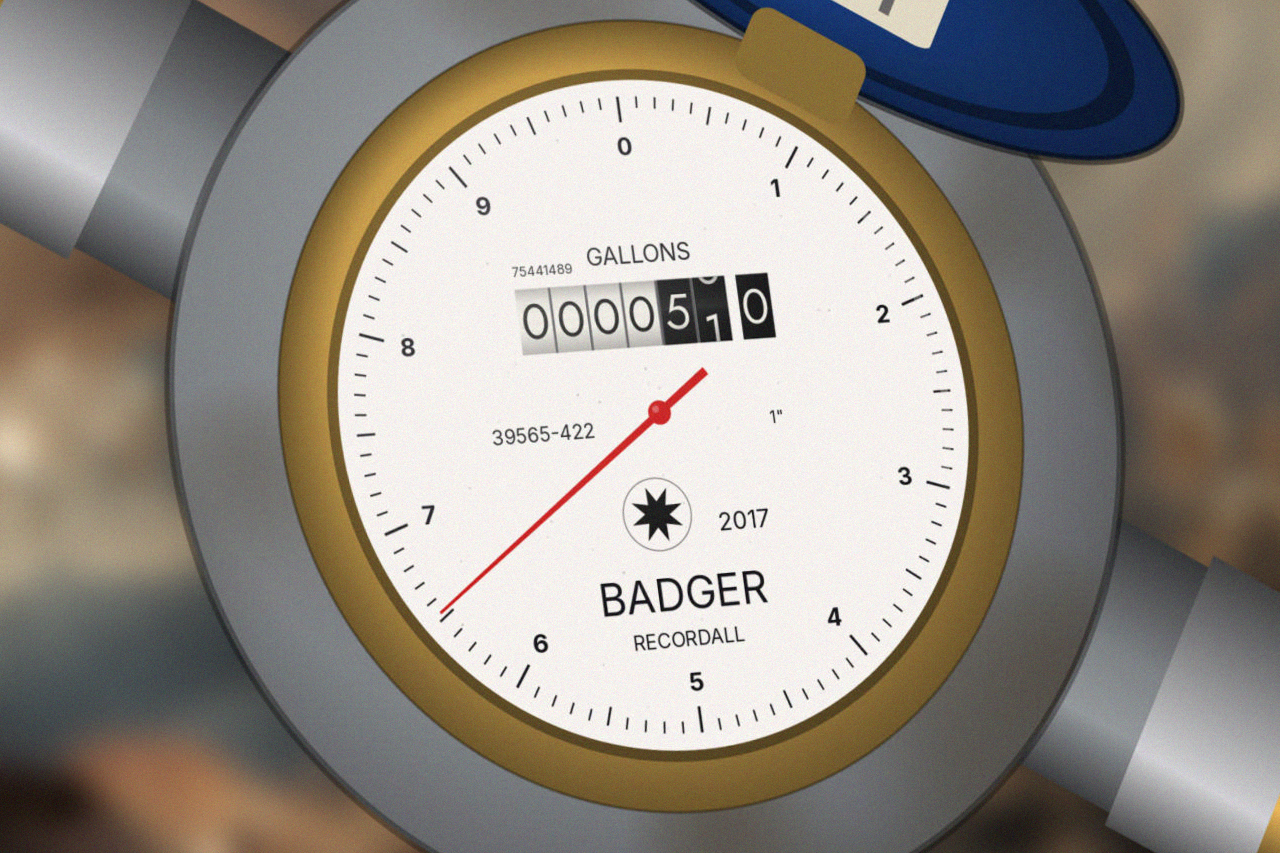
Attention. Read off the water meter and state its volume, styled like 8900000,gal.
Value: 506.5,gal
